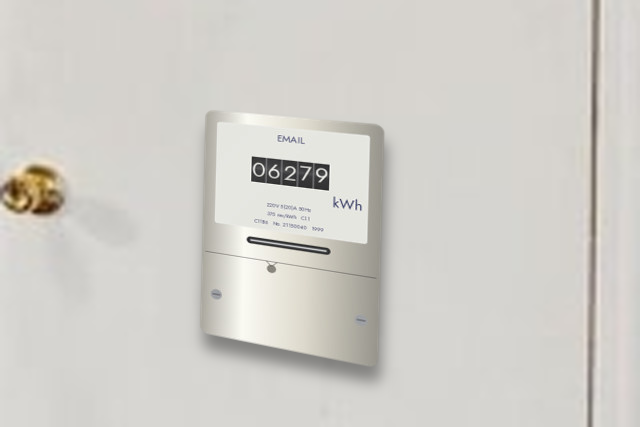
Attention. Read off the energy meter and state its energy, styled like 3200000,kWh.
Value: 6279,kWh
